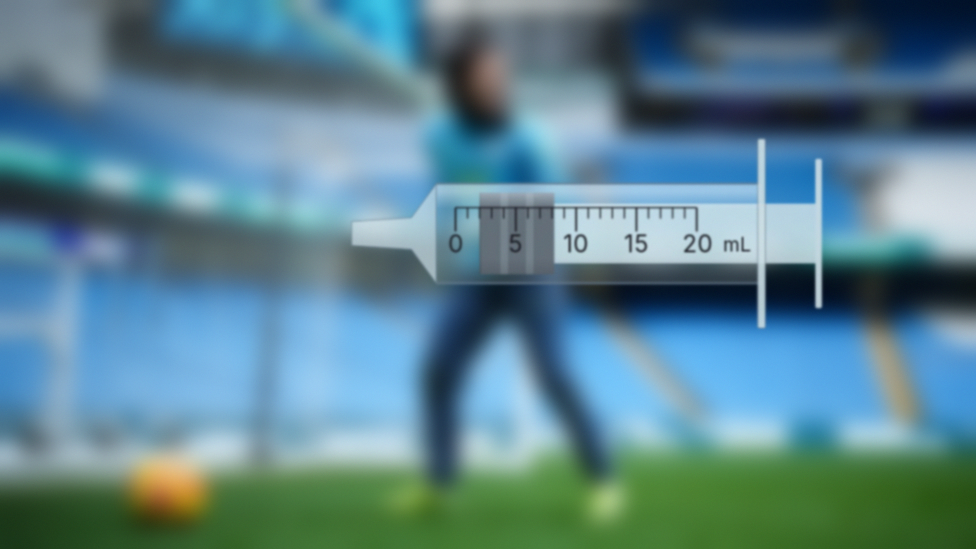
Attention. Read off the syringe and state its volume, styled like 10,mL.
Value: 2,mL
